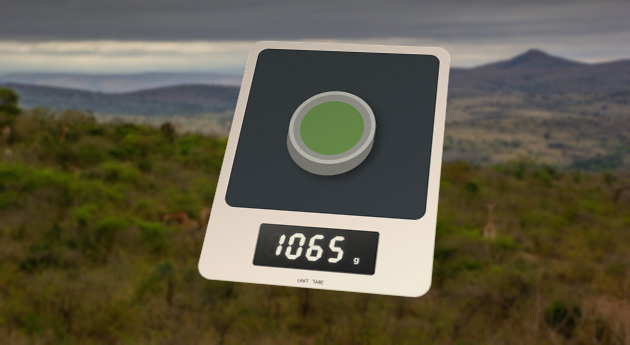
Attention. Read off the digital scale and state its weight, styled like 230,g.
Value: 1065,g
